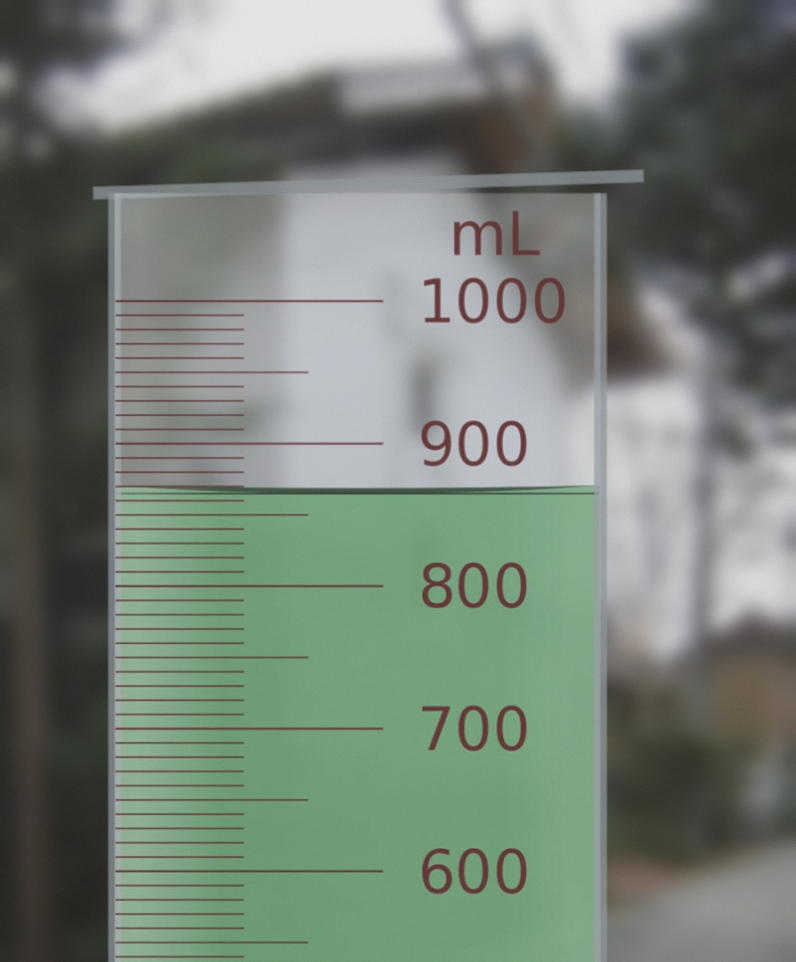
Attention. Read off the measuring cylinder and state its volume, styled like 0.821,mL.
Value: 865,mL
